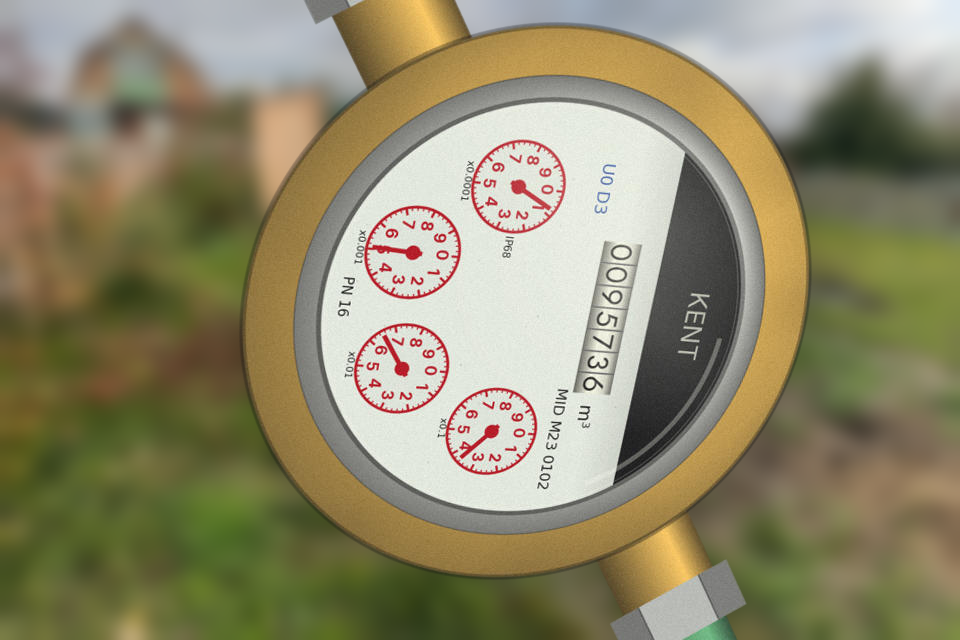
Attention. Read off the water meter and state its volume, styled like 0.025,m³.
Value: 95736.3650,m³
